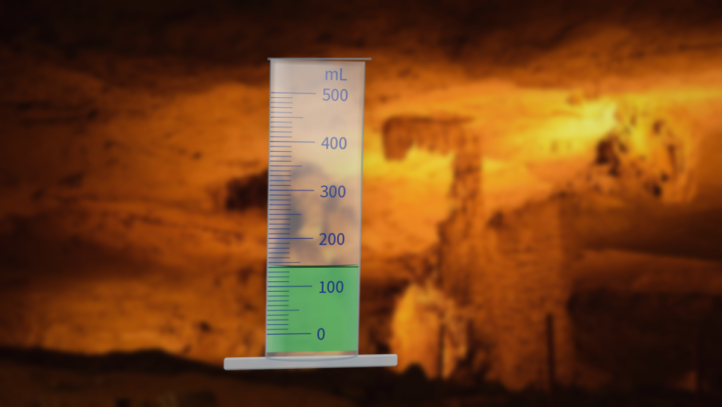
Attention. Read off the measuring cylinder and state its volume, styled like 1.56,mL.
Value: 140,mL
